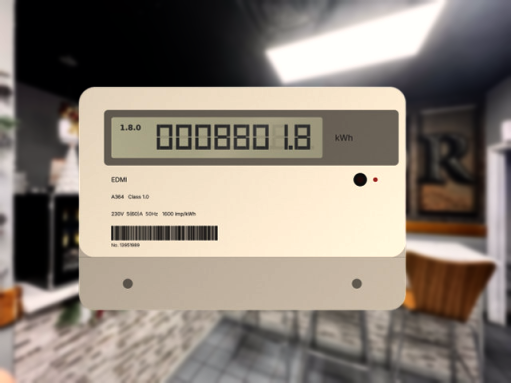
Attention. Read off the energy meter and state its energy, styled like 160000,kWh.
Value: 8801.8,kWh
